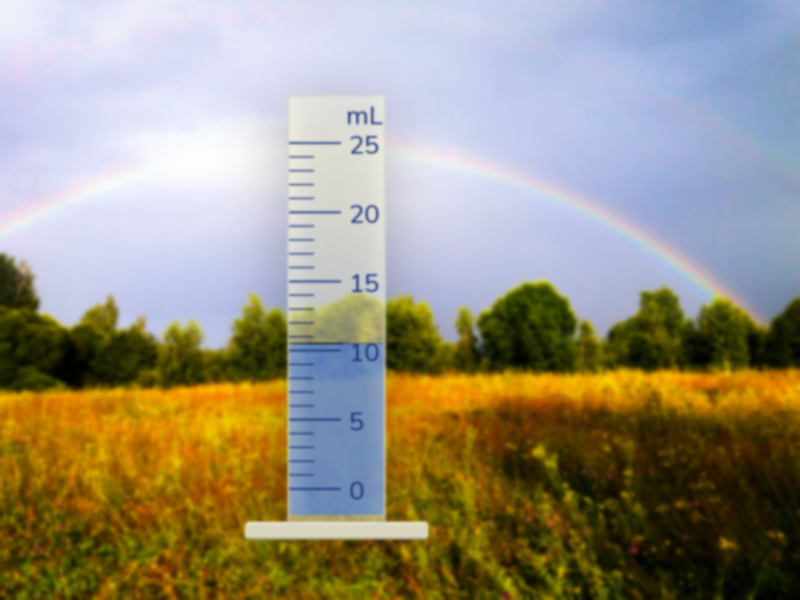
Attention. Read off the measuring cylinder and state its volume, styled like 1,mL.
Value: 10.5,mL
